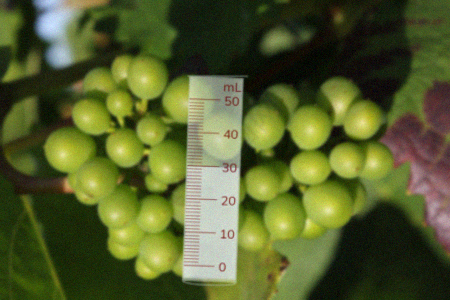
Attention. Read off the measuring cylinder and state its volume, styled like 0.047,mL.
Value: 30,mL
